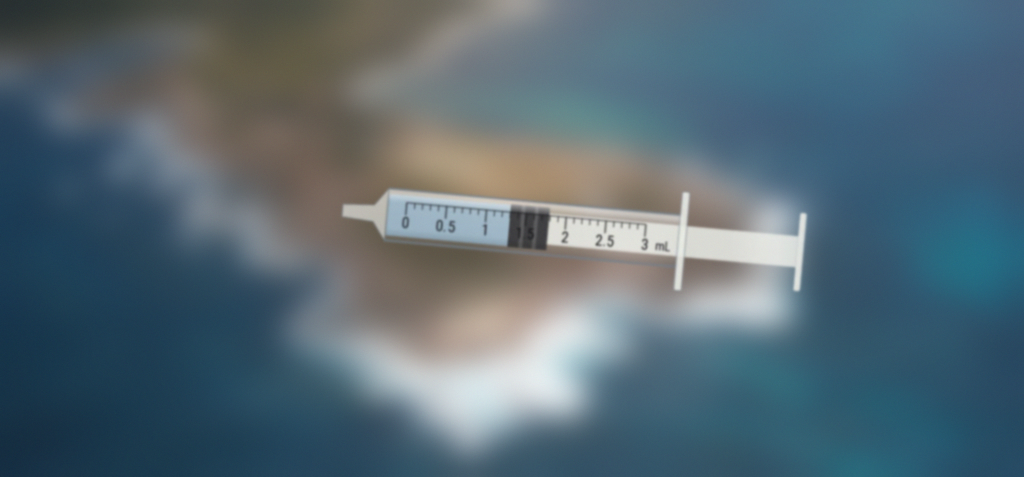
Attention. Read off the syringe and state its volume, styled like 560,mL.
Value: 1.3,mL
